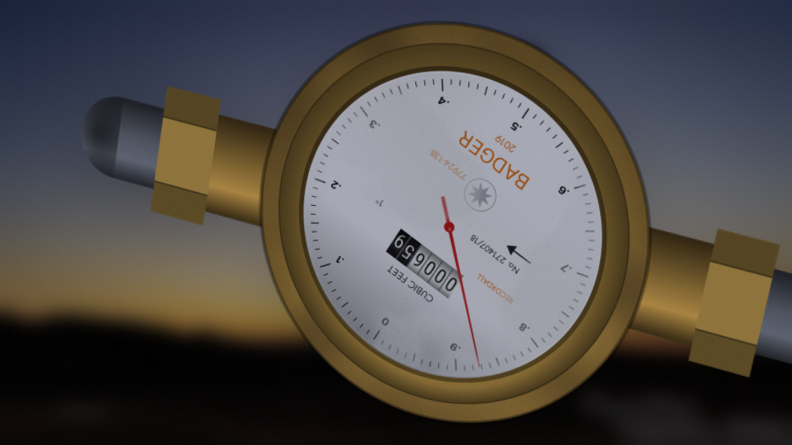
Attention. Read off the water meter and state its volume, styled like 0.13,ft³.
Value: 658.87,ft³
